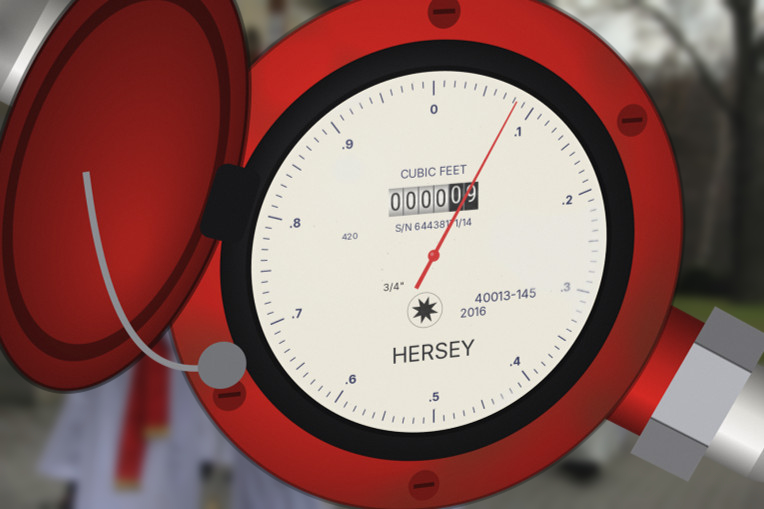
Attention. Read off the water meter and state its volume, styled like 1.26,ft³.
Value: 9.08,ft³
